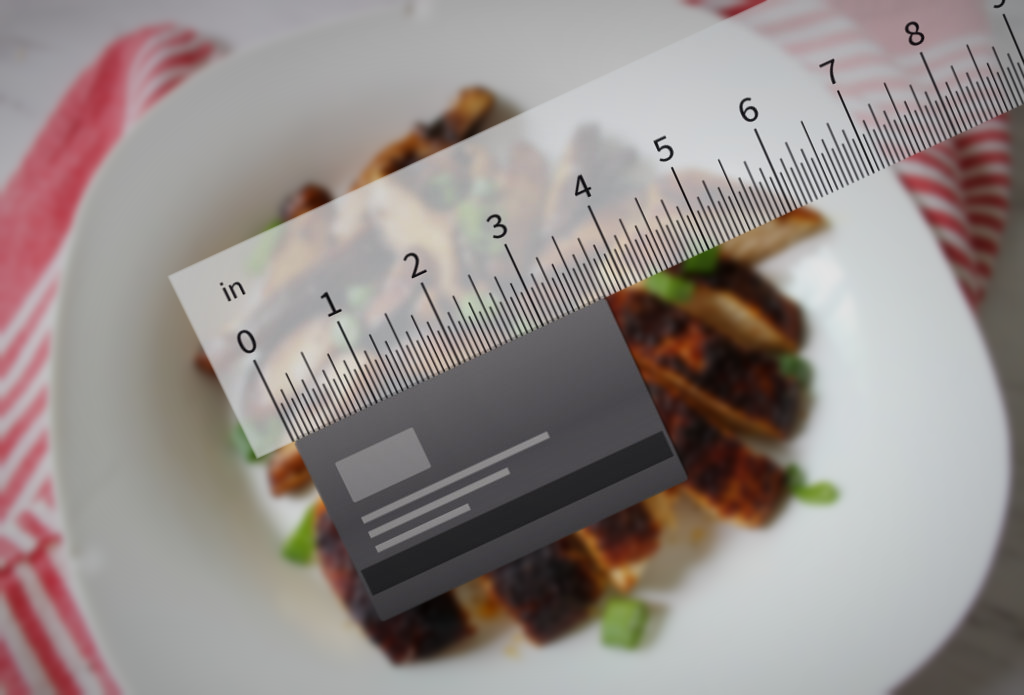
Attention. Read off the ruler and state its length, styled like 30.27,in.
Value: 3.75,in
